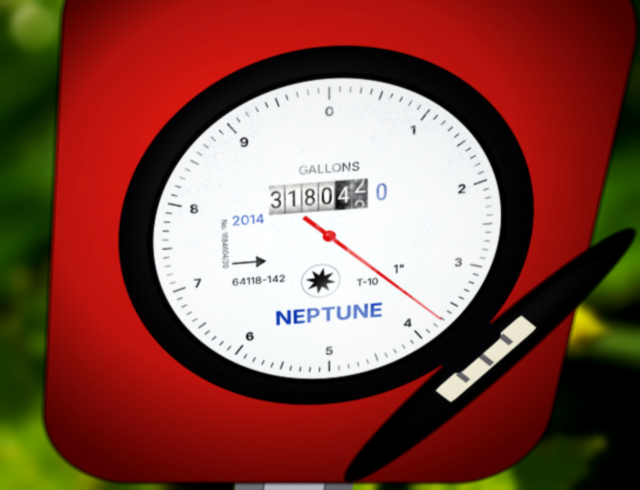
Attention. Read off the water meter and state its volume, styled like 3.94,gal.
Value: 3180423.7,gal
